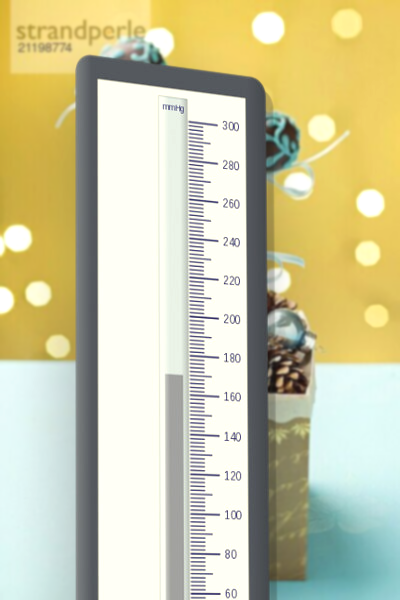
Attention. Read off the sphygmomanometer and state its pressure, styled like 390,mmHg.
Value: 170,mmHg
